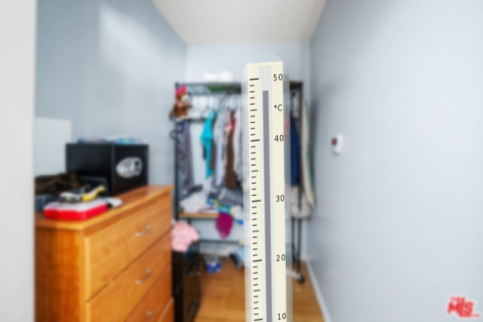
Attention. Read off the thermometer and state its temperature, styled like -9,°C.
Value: 48,°C
